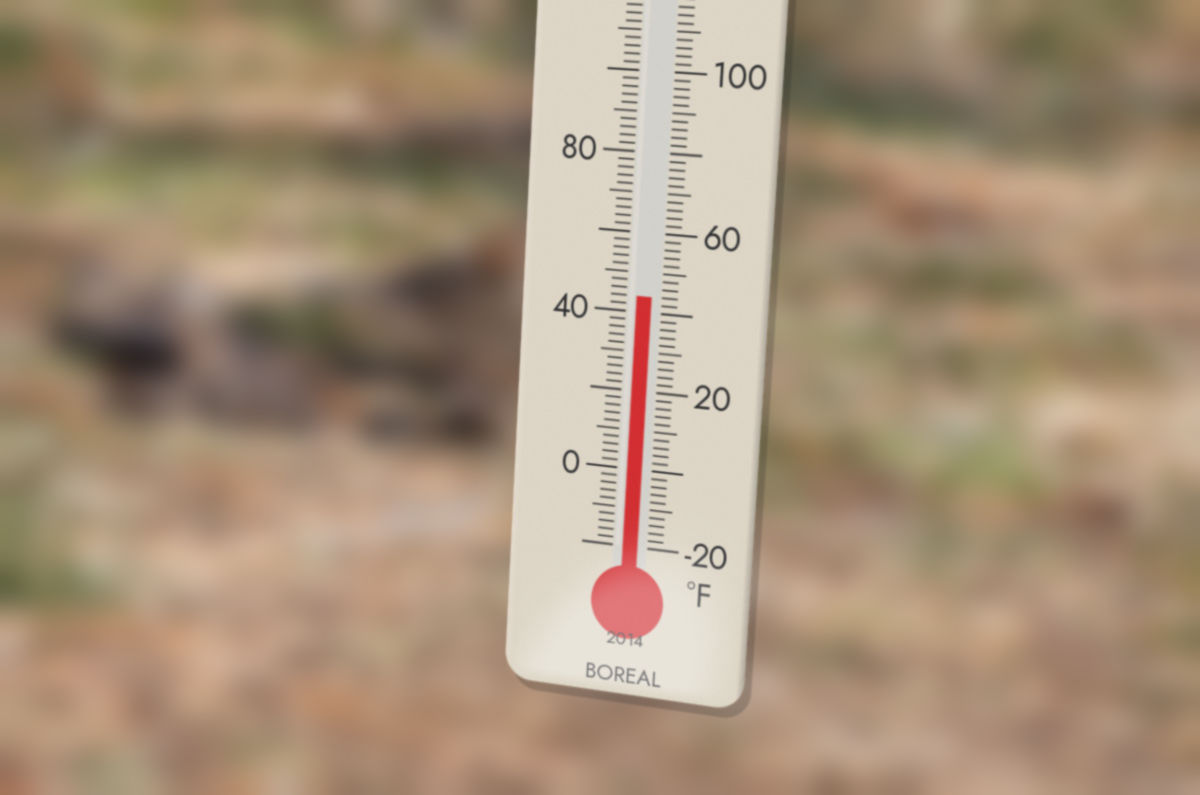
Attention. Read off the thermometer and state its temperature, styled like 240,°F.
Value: 44,°F
